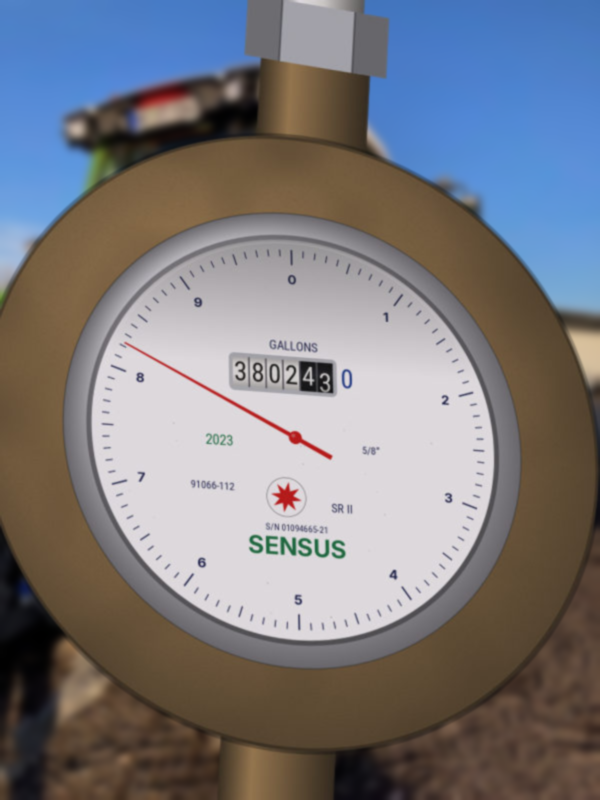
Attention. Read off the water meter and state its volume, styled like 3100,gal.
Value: 3802428.2,gal
